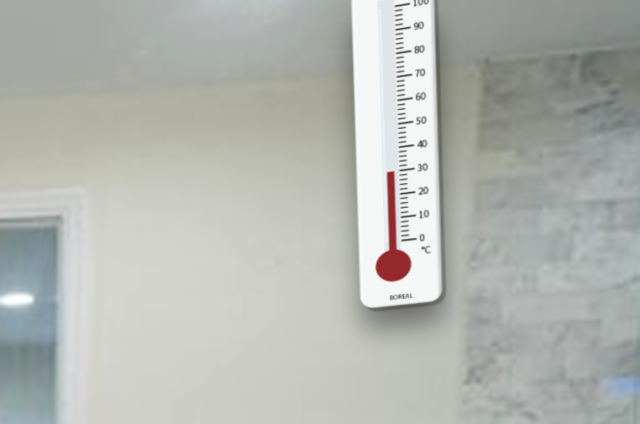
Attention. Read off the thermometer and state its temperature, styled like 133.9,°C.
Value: 30,°C
